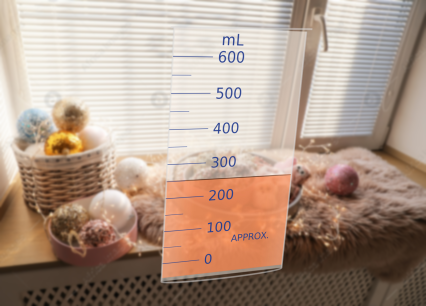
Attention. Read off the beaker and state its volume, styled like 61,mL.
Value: 250,mL
